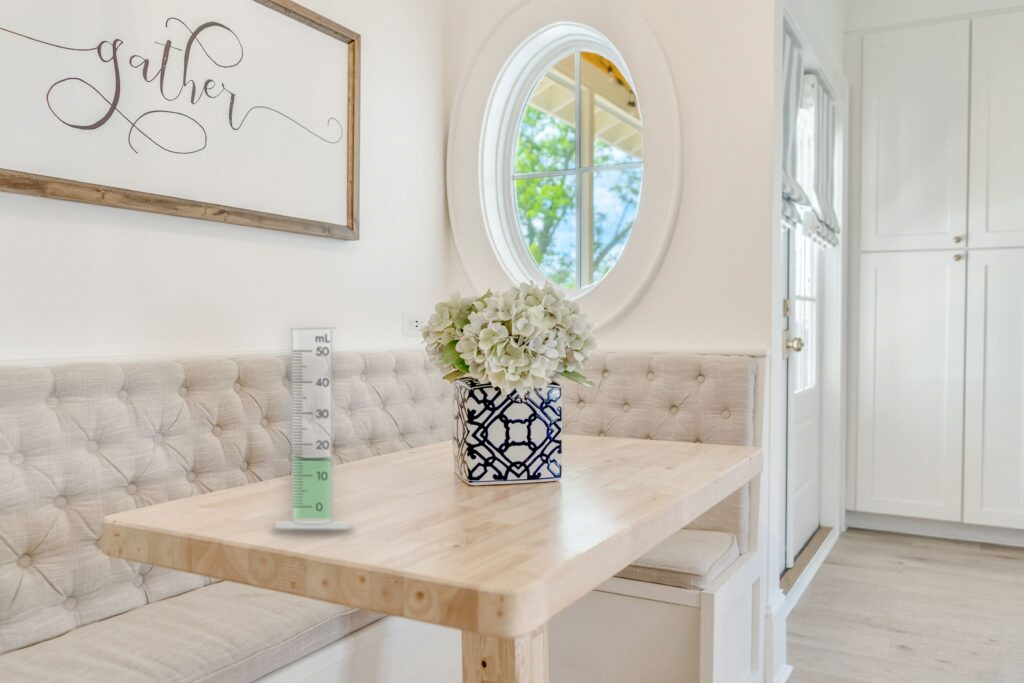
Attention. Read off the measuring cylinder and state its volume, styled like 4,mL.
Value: 15,mL
